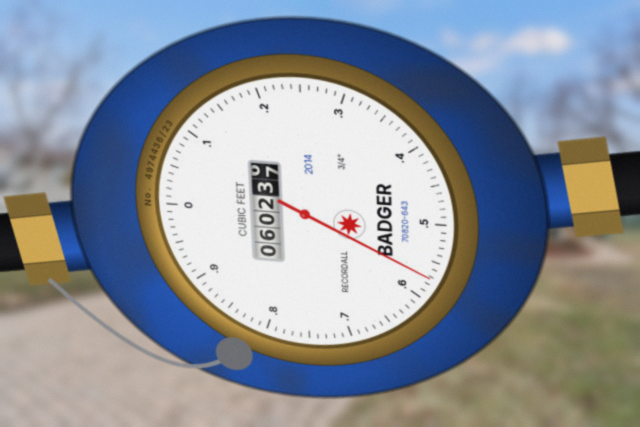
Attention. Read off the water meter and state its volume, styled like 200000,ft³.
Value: 60236.57,ft³
